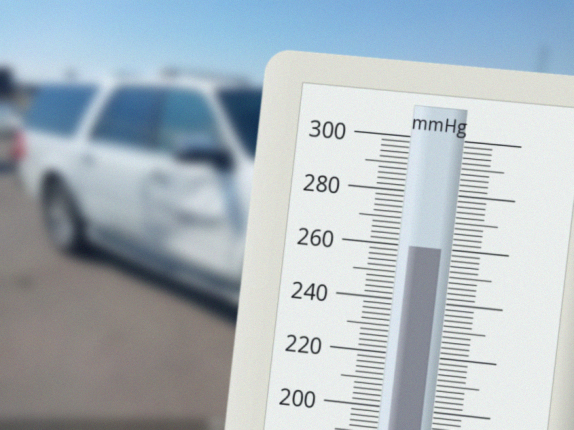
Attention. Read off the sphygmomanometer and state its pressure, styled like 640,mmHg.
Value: 260,mmHg
